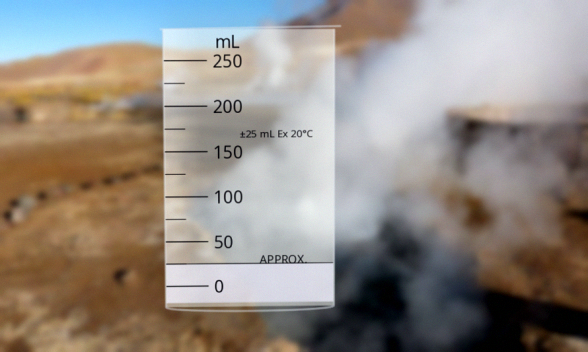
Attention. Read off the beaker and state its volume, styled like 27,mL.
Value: 25,mL
